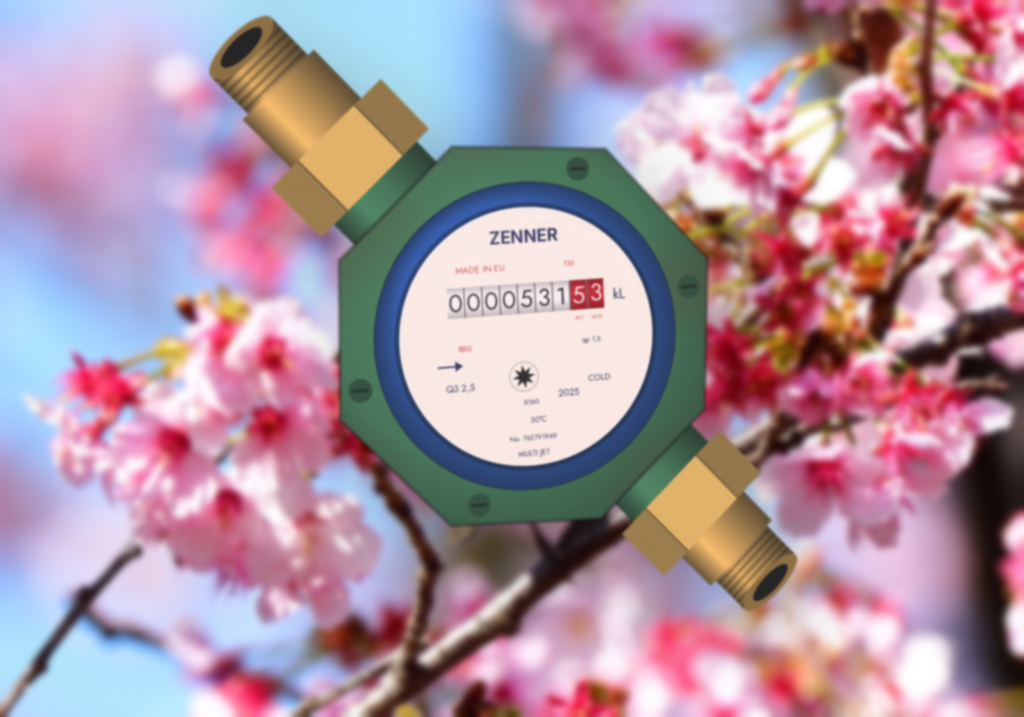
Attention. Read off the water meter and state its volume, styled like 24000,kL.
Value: 531.53,kL
